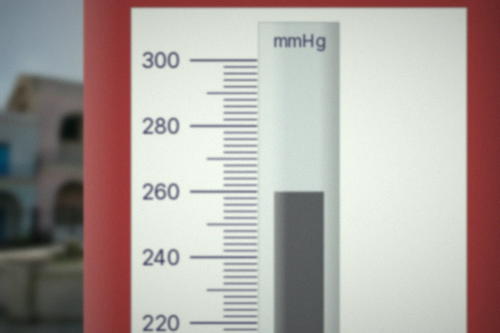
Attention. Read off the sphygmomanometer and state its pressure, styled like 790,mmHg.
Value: 260,mmHg
